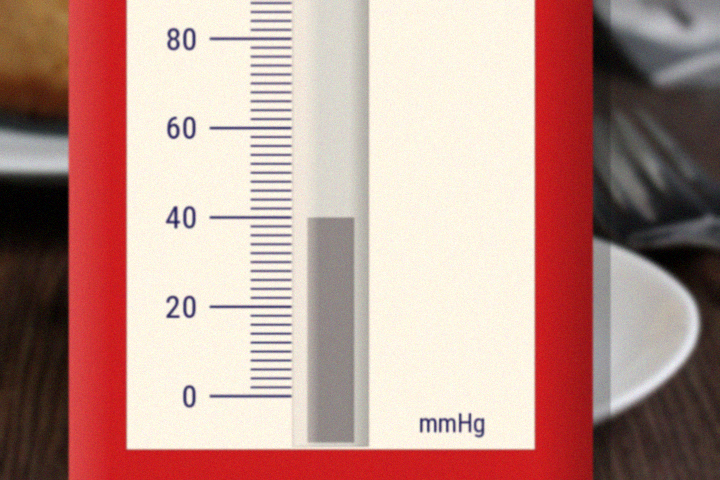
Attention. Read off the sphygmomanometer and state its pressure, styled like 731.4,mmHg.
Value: 40,mmHg
